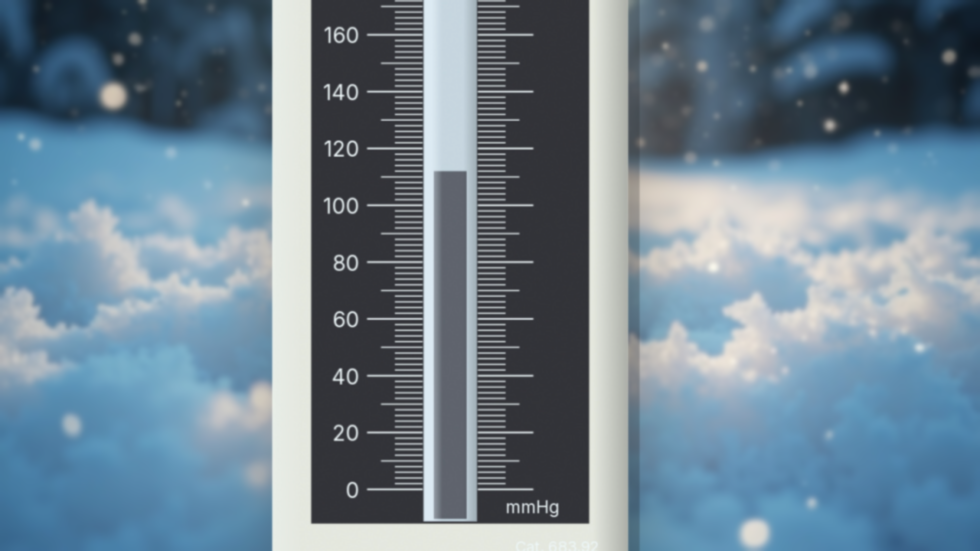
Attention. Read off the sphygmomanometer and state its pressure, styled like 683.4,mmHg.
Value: 112,mmHg
